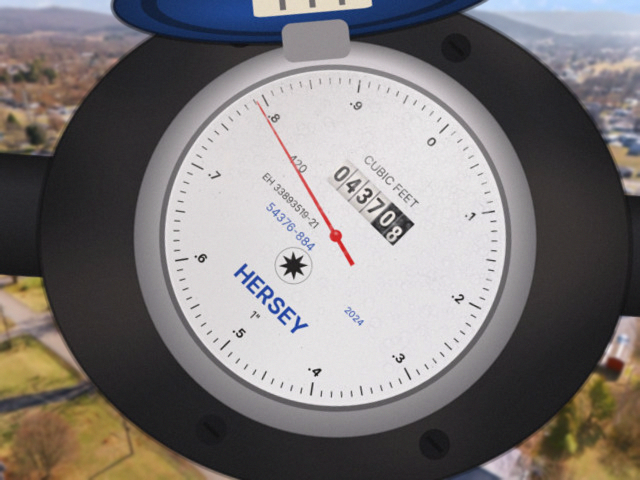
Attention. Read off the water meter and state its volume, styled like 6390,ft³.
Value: 43707.79,ft³
